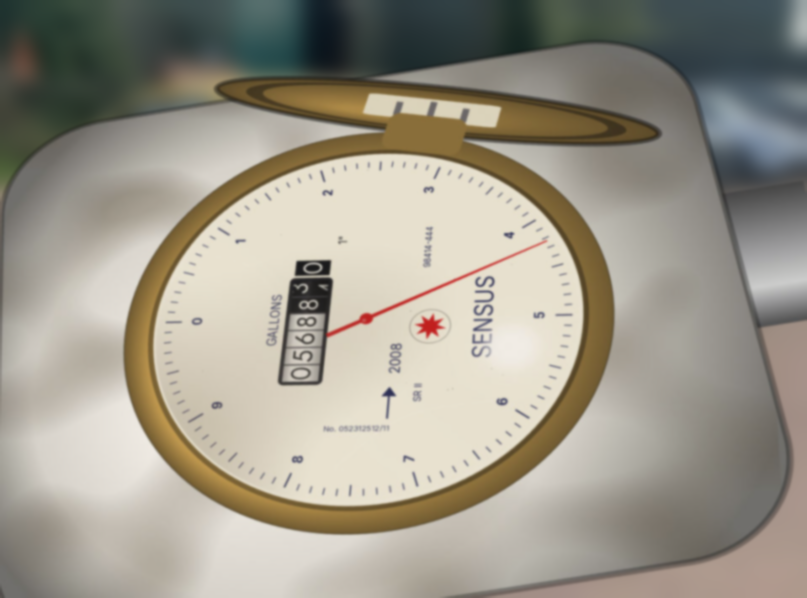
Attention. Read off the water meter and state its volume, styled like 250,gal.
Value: 568834.2,gal
